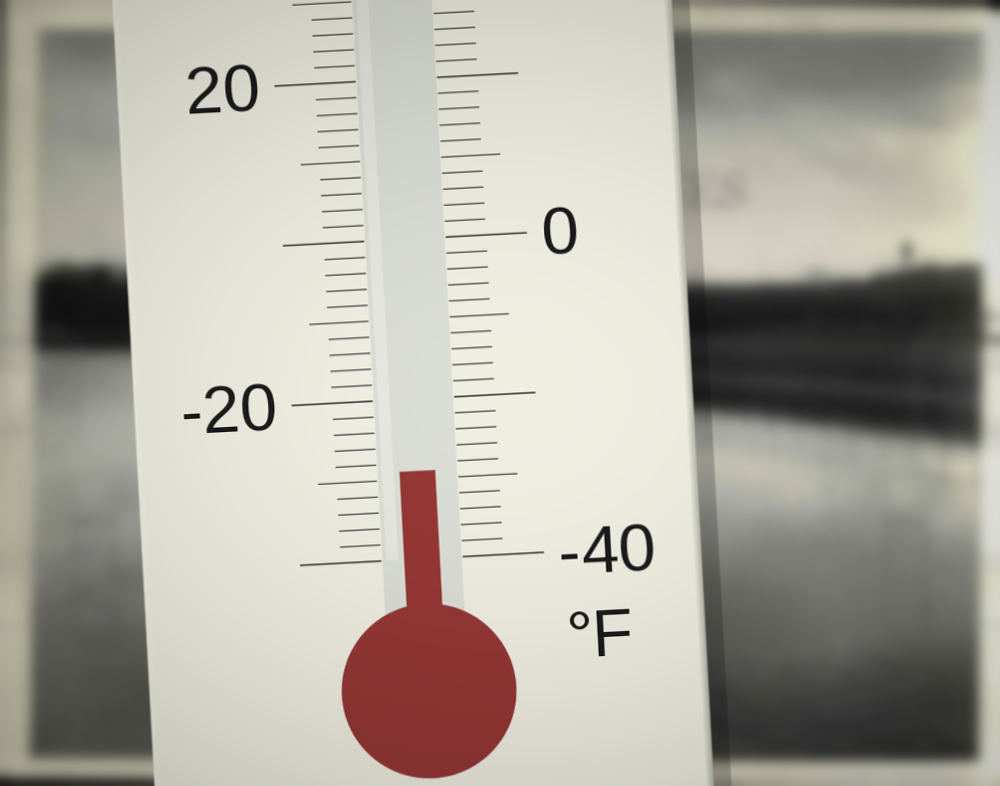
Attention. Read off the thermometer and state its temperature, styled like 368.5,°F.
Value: -29,°F
